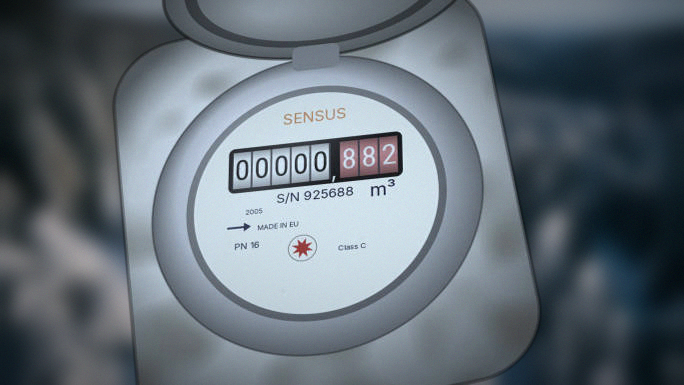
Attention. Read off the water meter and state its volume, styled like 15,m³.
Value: 0.882,m³
